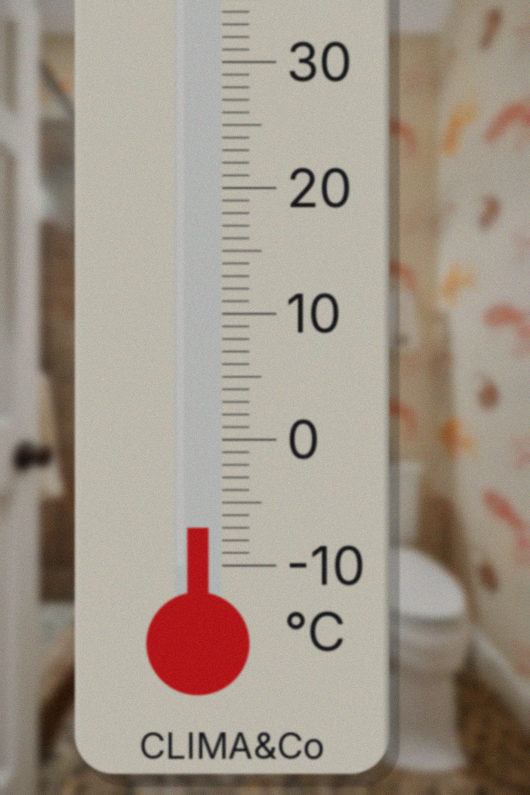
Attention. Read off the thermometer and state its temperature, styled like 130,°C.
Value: -7,°C
